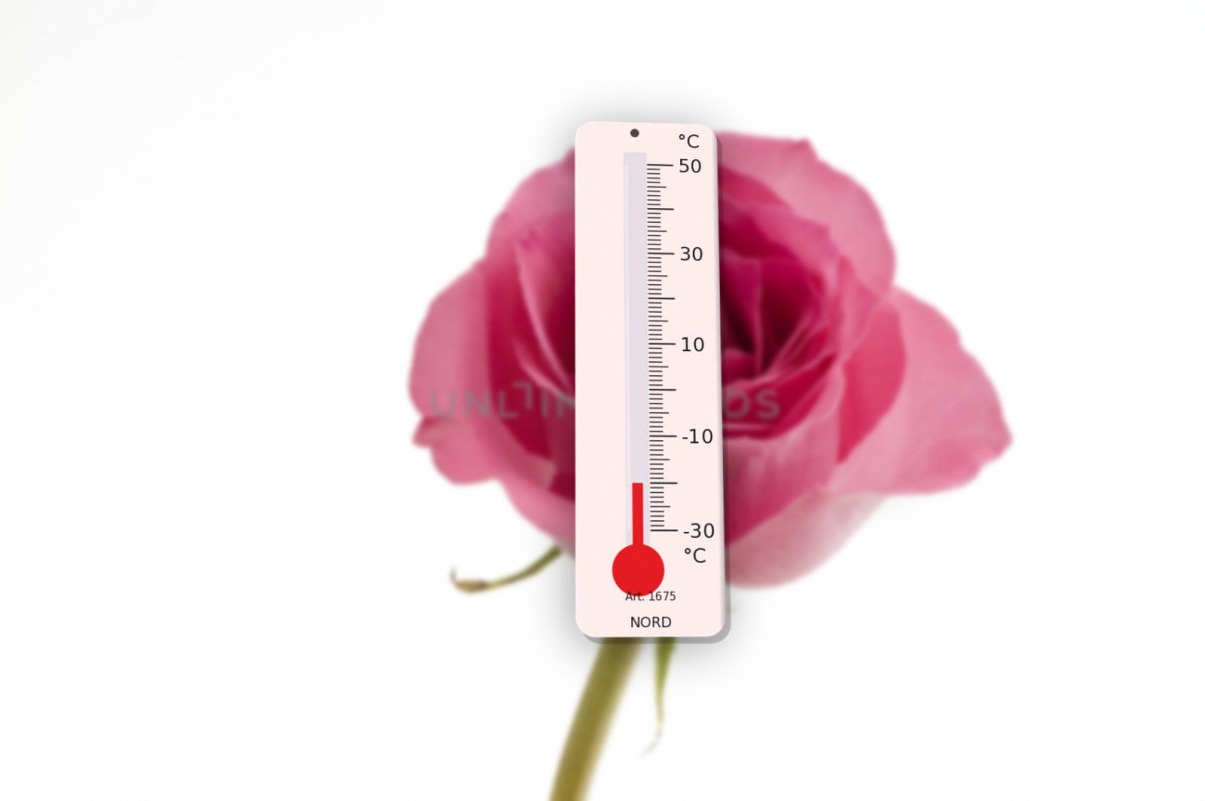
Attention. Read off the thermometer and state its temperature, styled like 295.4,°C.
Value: -20,°C
